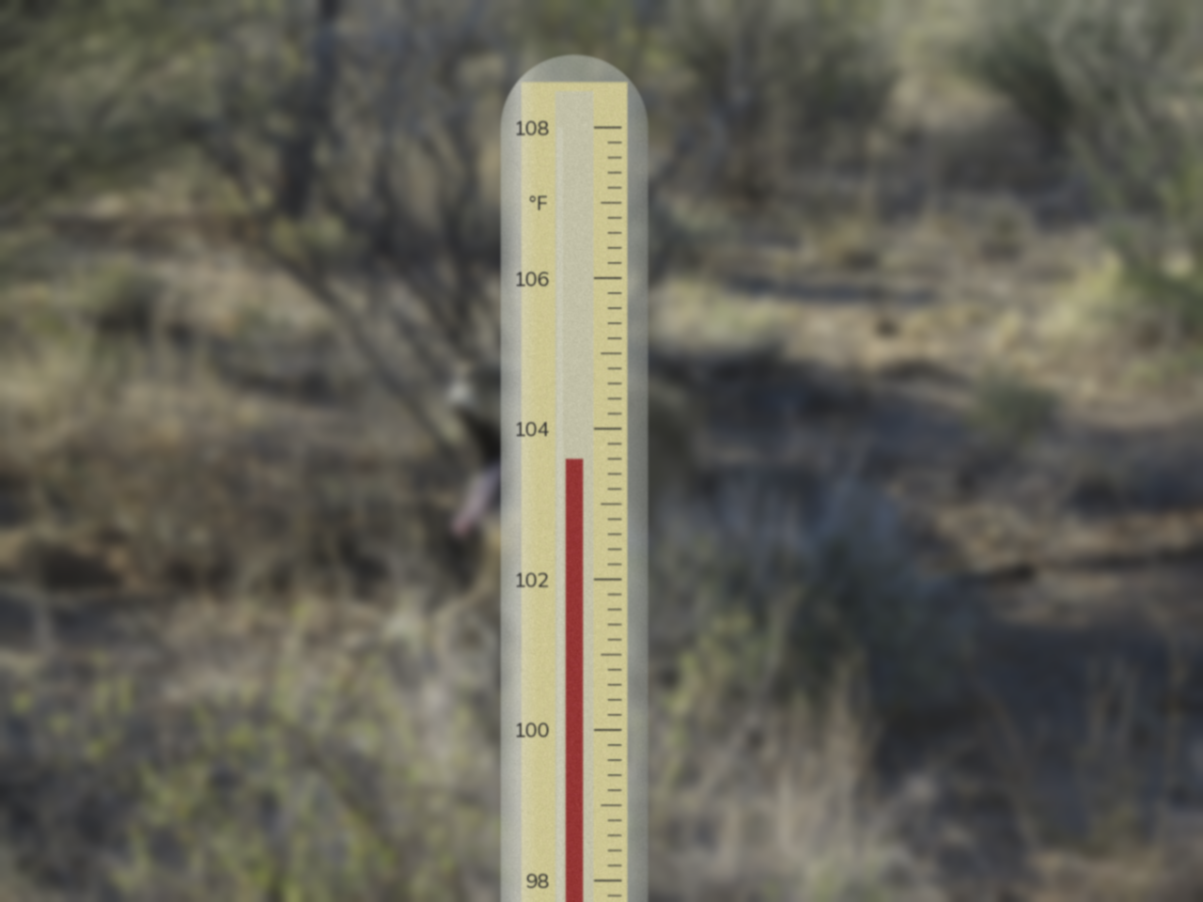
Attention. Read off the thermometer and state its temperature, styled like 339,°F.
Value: 103.6,°F
